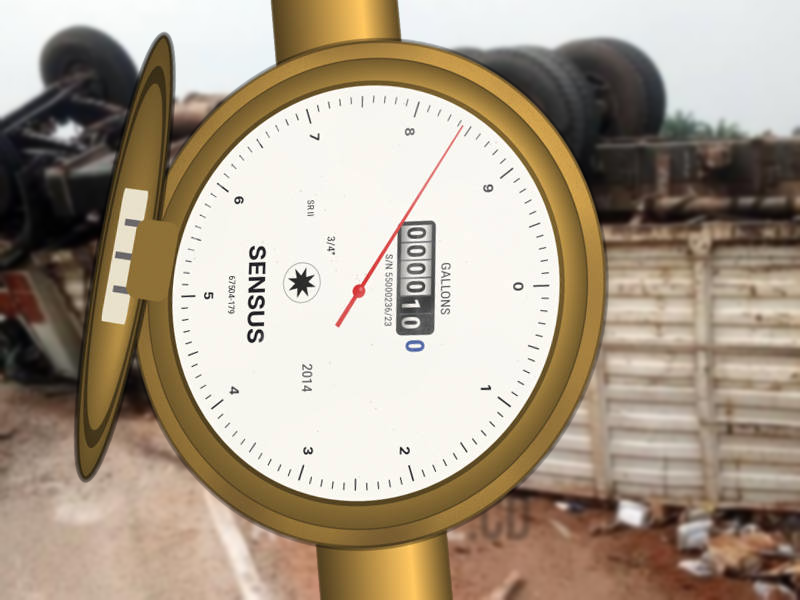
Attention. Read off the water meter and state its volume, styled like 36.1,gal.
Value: 98.4,gal
